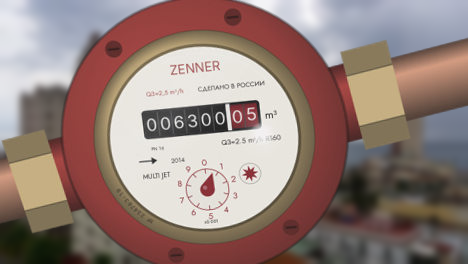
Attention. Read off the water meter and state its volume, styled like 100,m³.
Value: 6300.050,m³
